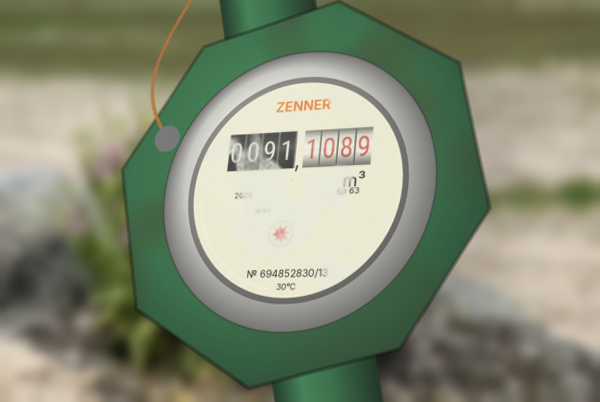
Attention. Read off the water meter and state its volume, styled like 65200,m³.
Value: 91.1089,m³
